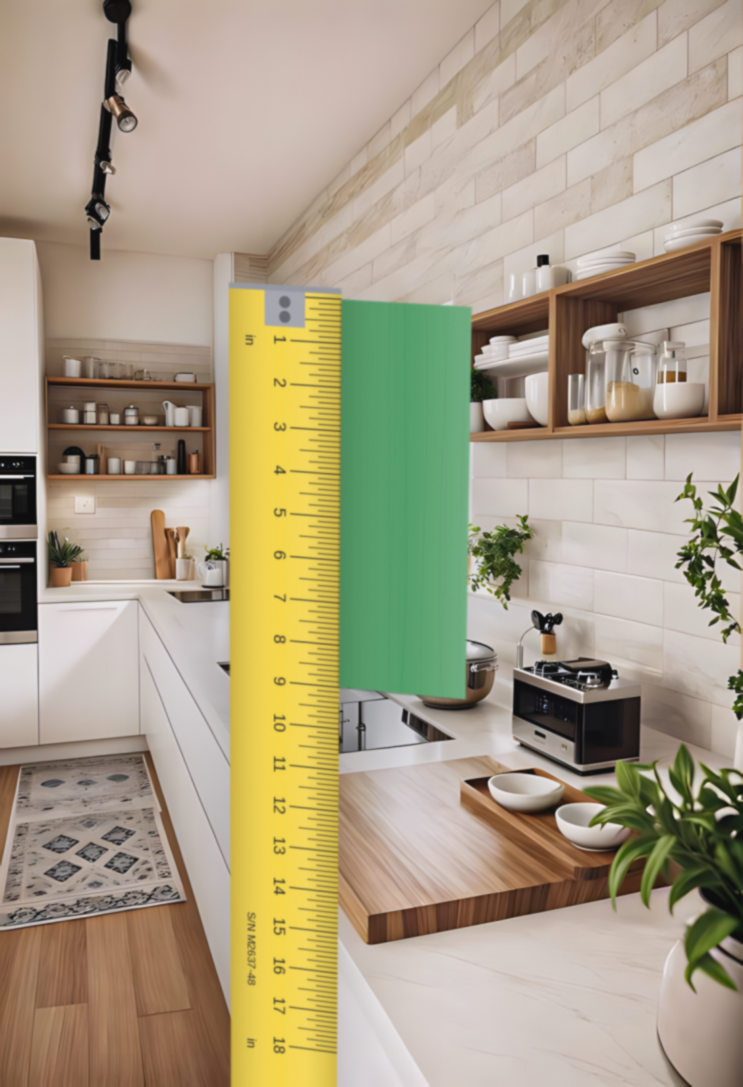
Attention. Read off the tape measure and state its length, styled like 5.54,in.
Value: 9,in
